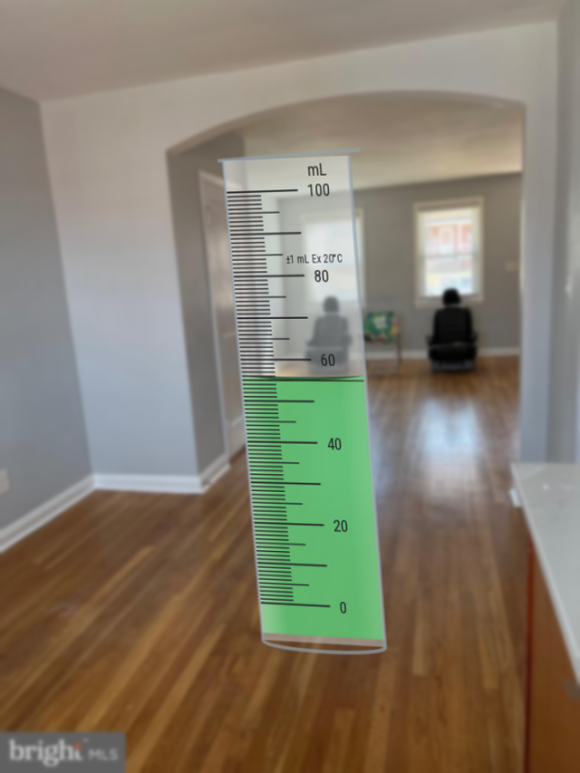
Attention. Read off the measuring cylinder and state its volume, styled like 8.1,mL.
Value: 55,mL
